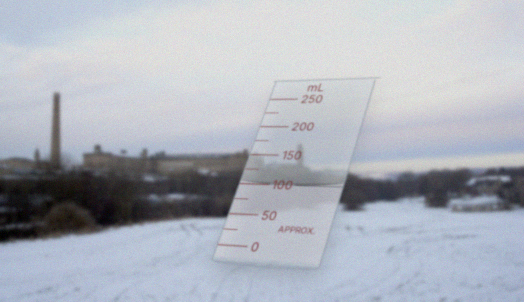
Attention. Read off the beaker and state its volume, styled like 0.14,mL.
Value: 100,mL
